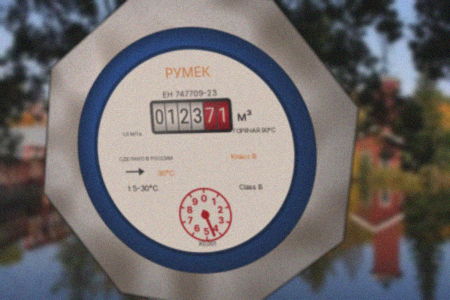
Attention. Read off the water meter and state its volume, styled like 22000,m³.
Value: 123.714,m³
